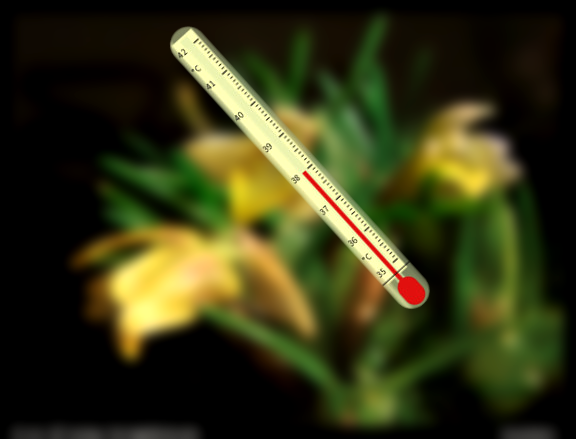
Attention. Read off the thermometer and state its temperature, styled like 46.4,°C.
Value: 38,°C
